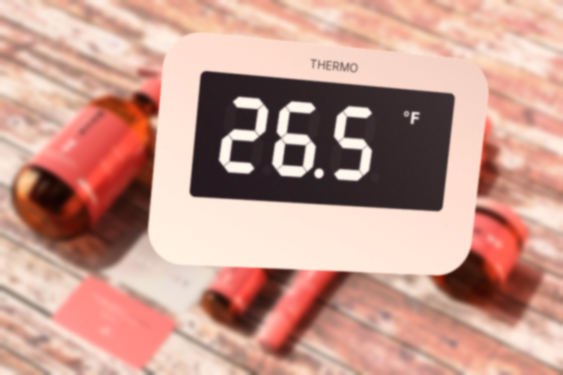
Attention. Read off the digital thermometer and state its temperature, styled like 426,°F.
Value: 26.5,°F
